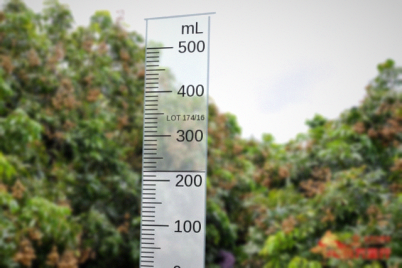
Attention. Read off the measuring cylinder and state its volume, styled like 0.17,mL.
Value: 220,mL
